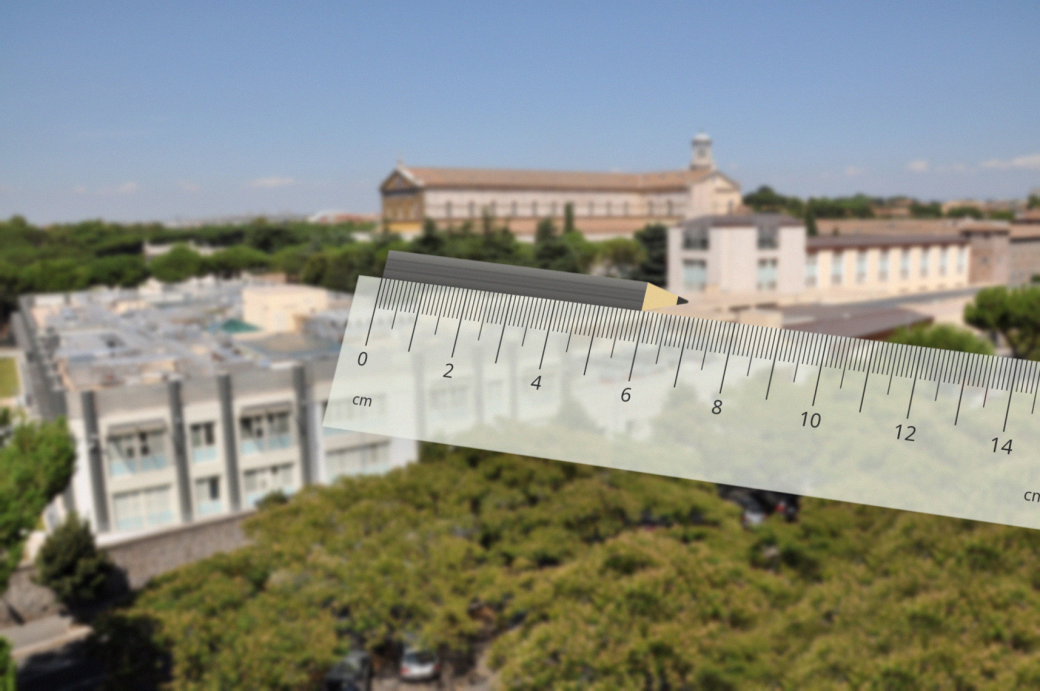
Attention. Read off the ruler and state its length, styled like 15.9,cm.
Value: 6.9,cm
